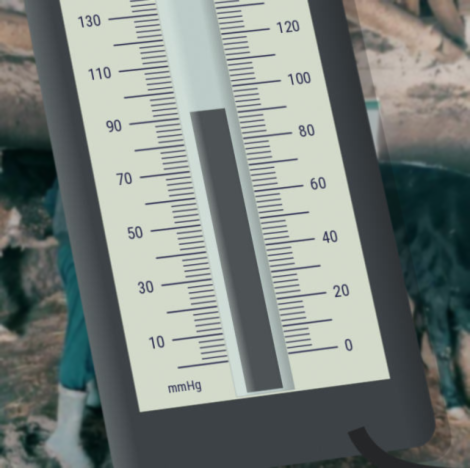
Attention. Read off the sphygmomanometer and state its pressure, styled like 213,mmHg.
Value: 92,mmHg
